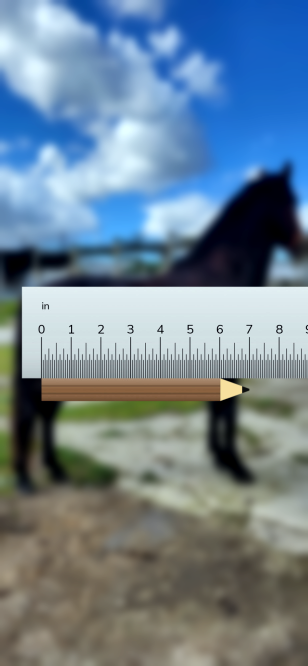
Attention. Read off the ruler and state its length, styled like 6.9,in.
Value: 7,in
